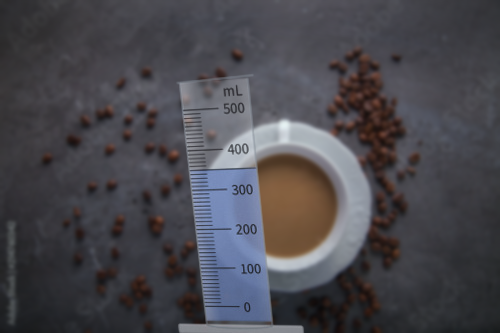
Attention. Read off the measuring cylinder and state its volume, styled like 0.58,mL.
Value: 350,mL
